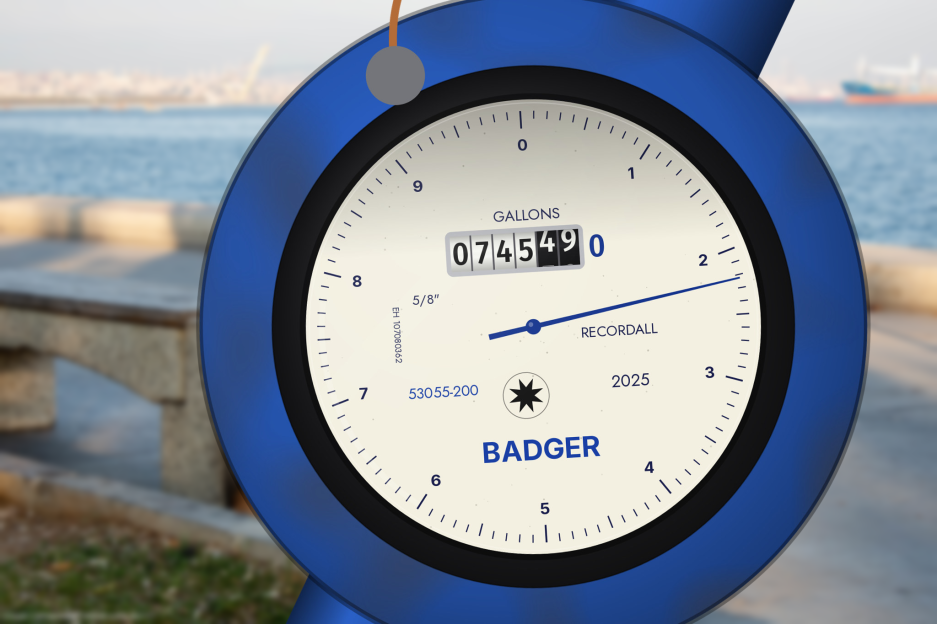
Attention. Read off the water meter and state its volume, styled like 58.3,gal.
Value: 745492.2,gal
